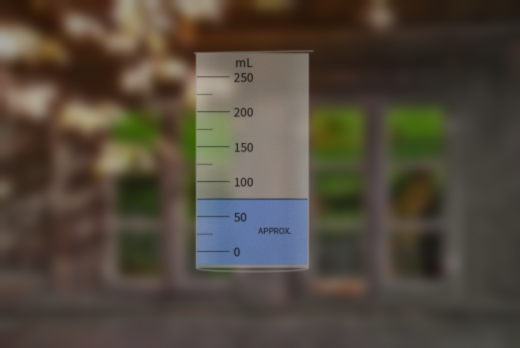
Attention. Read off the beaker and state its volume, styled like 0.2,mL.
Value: 75,mL
